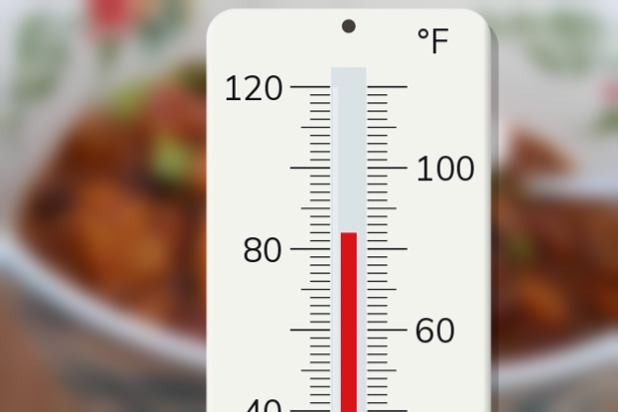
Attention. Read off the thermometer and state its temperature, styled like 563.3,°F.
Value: 84,°F
